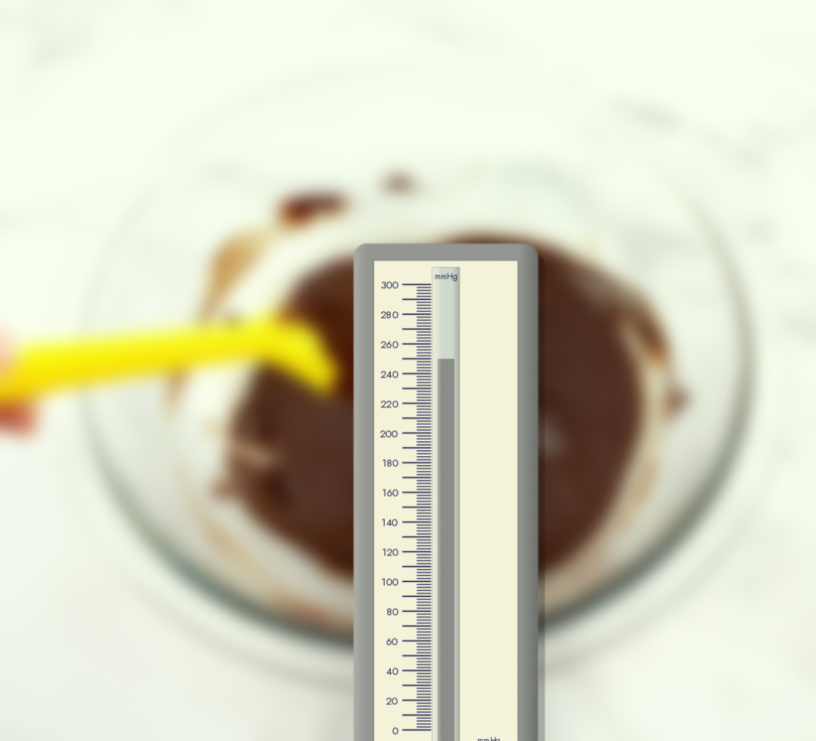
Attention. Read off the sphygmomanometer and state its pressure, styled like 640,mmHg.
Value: 250,mmHg
